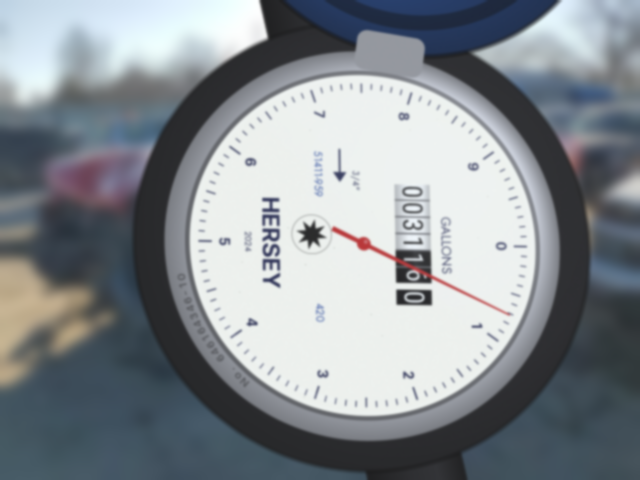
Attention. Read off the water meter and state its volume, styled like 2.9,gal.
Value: 31160.7,gal
